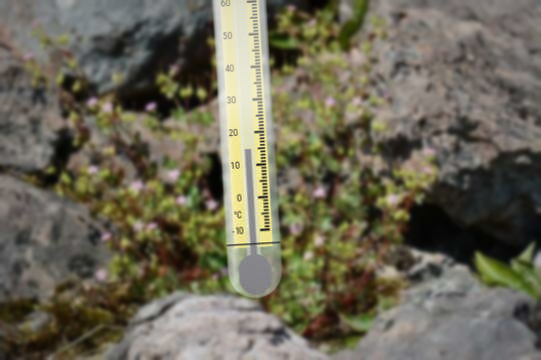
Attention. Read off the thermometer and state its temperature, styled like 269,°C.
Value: 15,°C
